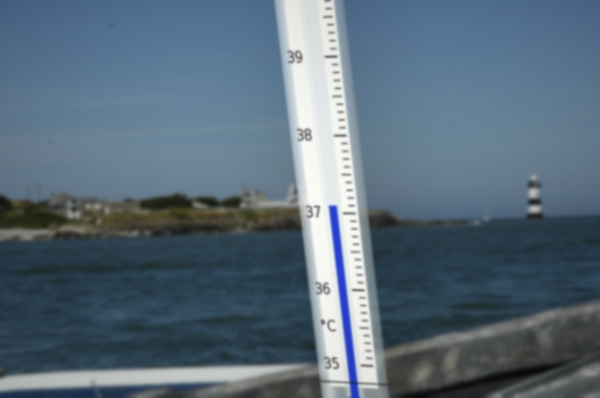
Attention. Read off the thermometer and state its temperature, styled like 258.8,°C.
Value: 37.1,°C
